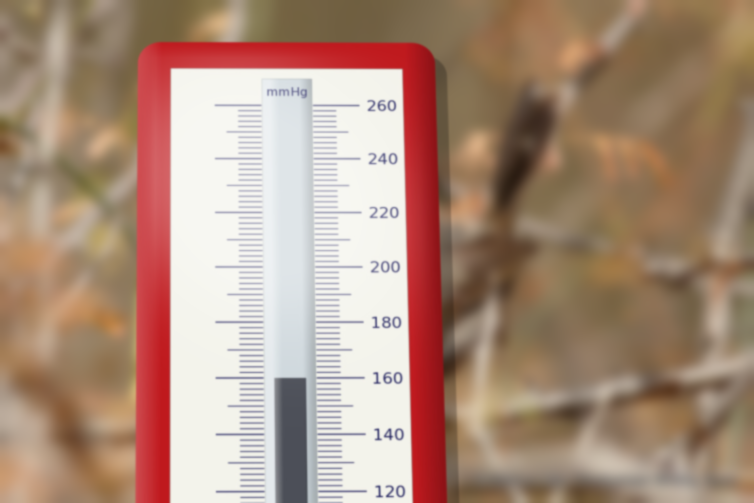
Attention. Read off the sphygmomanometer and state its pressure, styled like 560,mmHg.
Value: 160,mmHg
